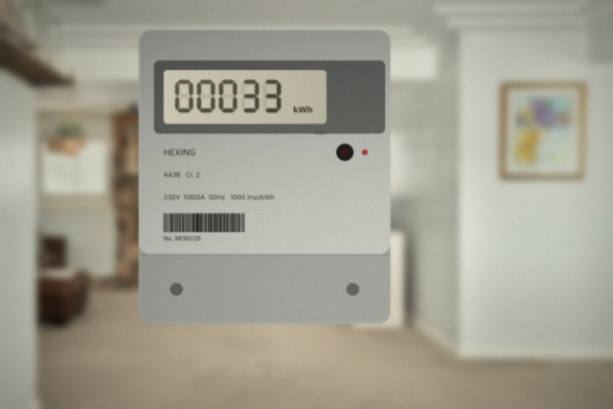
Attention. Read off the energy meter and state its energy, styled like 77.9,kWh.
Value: 33,kWh
